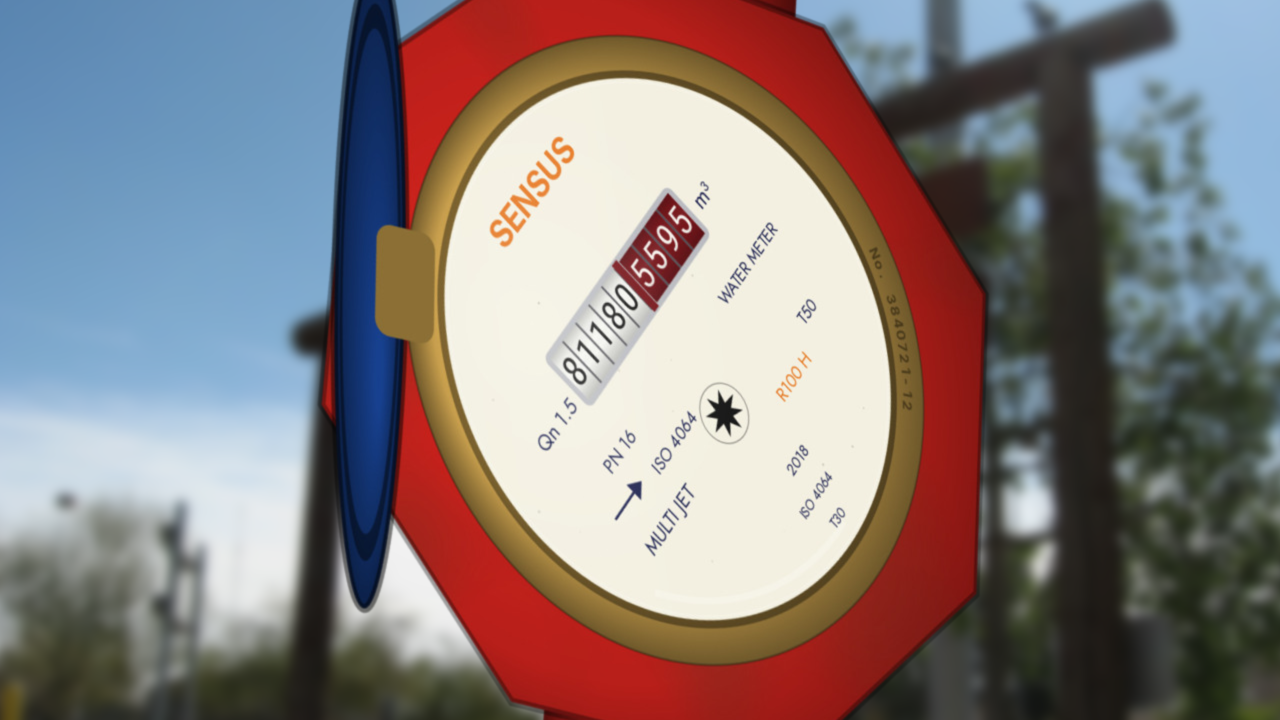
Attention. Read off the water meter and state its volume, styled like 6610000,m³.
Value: 81180.5595,m³
